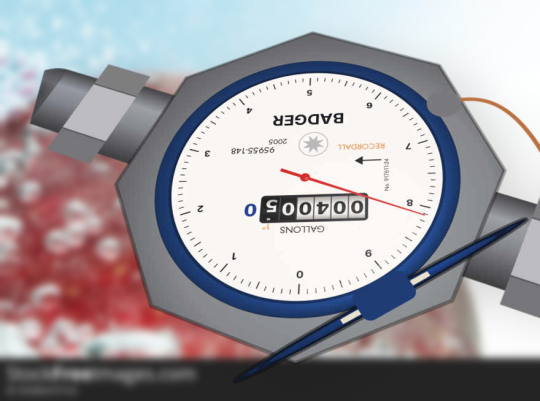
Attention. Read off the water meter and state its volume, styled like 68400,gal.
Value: 40048.1,gal
